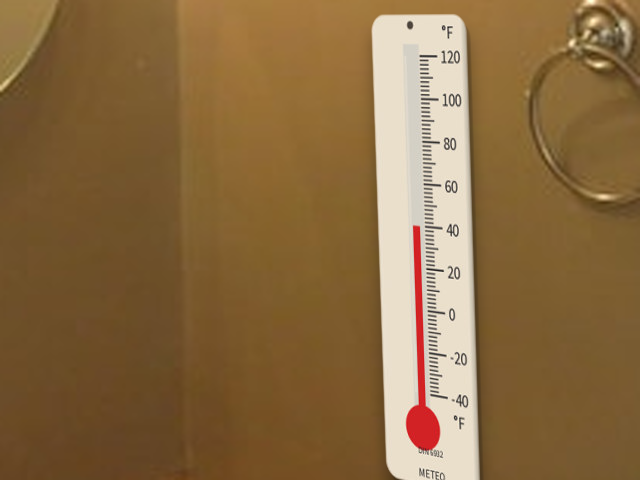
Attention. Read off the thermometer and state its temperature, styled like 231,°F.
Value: 40,°F
